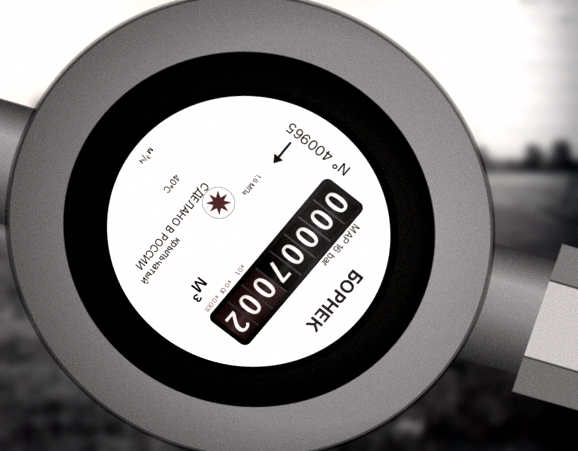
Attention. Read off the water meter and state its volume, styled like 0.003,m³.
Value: 7.002,m³
